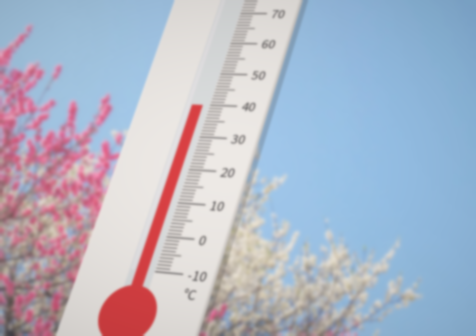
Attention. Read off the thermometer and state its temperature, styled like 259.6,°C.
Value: 40,°C
